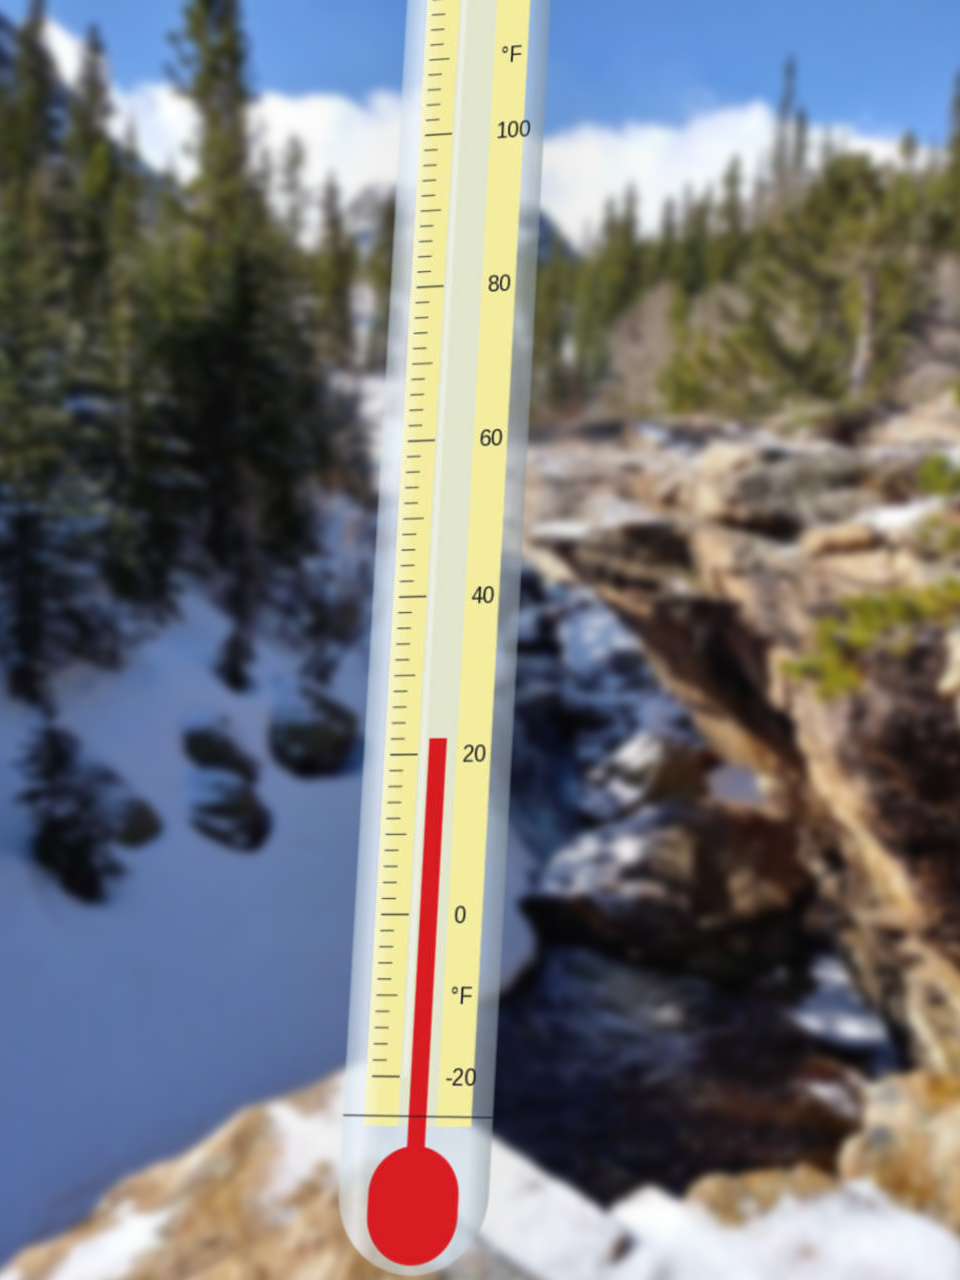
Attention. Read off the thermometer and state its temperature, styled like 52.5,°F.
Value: 22,°F
